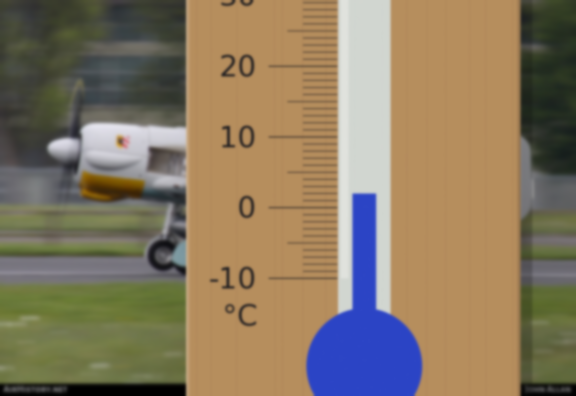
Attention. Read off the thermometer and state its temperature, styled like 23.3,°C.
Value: 2,°C
